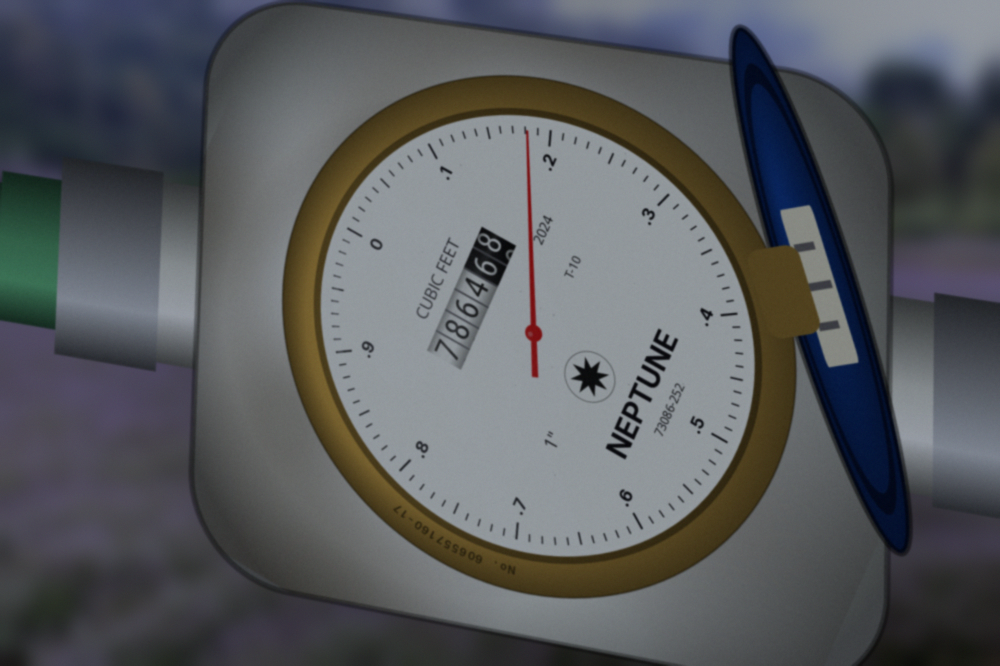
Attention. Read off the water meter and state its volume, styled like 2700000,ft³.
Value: 786468.18,ft³
